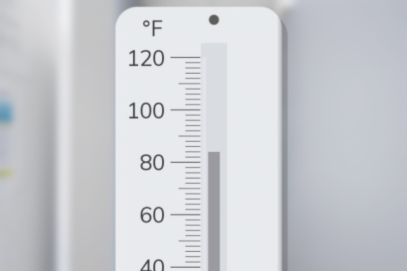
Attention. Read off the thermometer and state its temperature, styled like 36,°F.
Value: 84,°F
